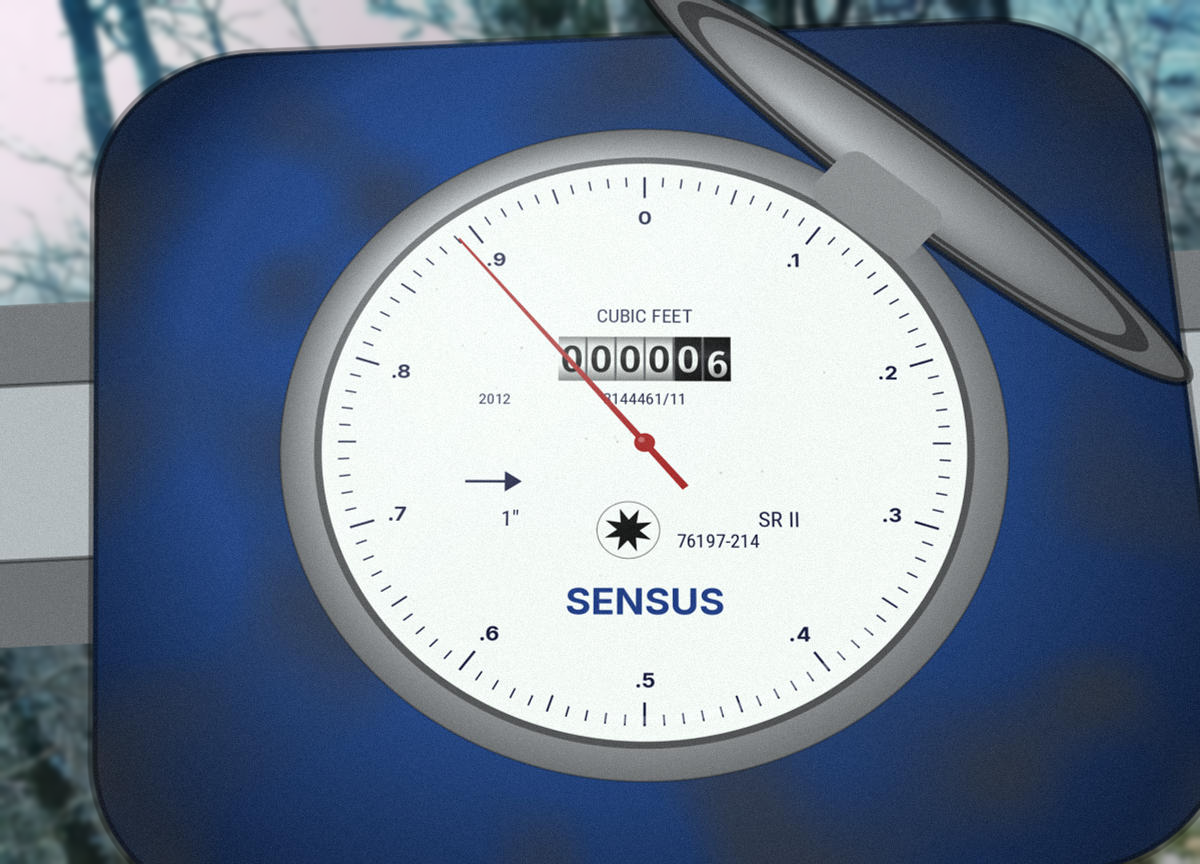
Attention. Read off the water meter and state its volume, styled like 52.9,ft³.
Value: 5.89,ft³
